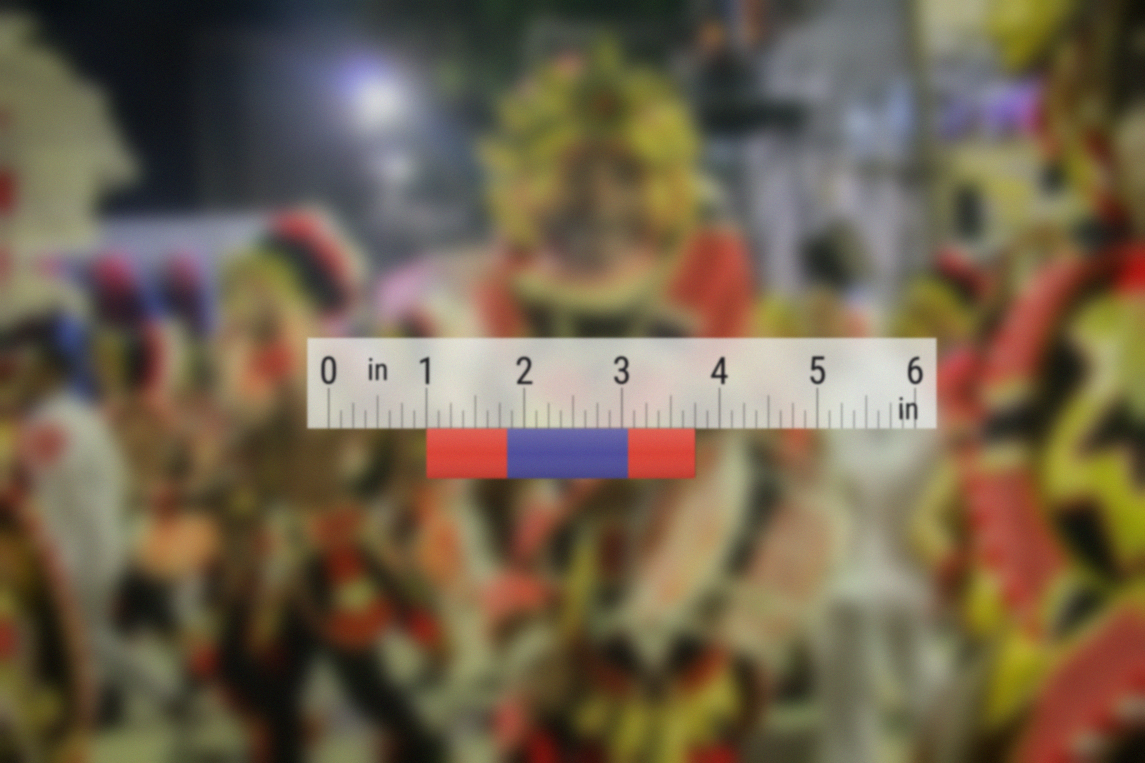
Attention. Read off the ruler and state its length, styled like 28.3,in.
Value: 2.75,in
